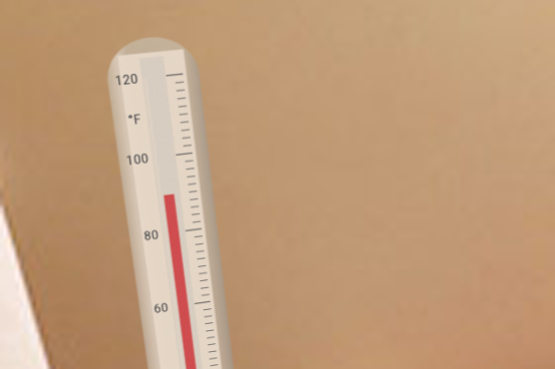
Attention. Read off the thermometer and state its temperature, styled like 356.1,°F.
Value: 90,°F
